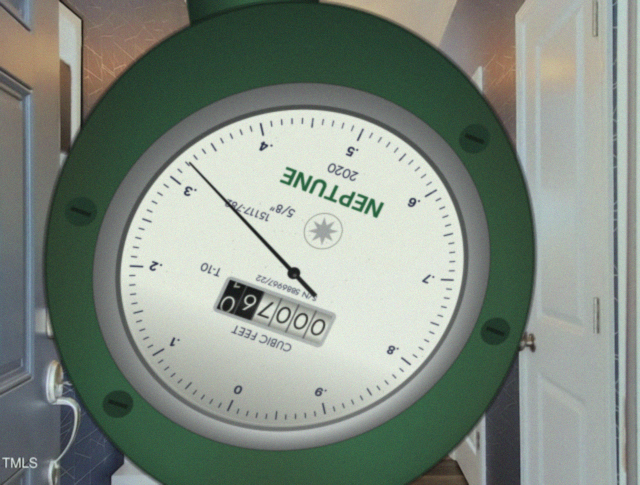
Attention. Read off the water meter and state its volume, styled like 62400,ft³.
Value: 760.32,ft³
